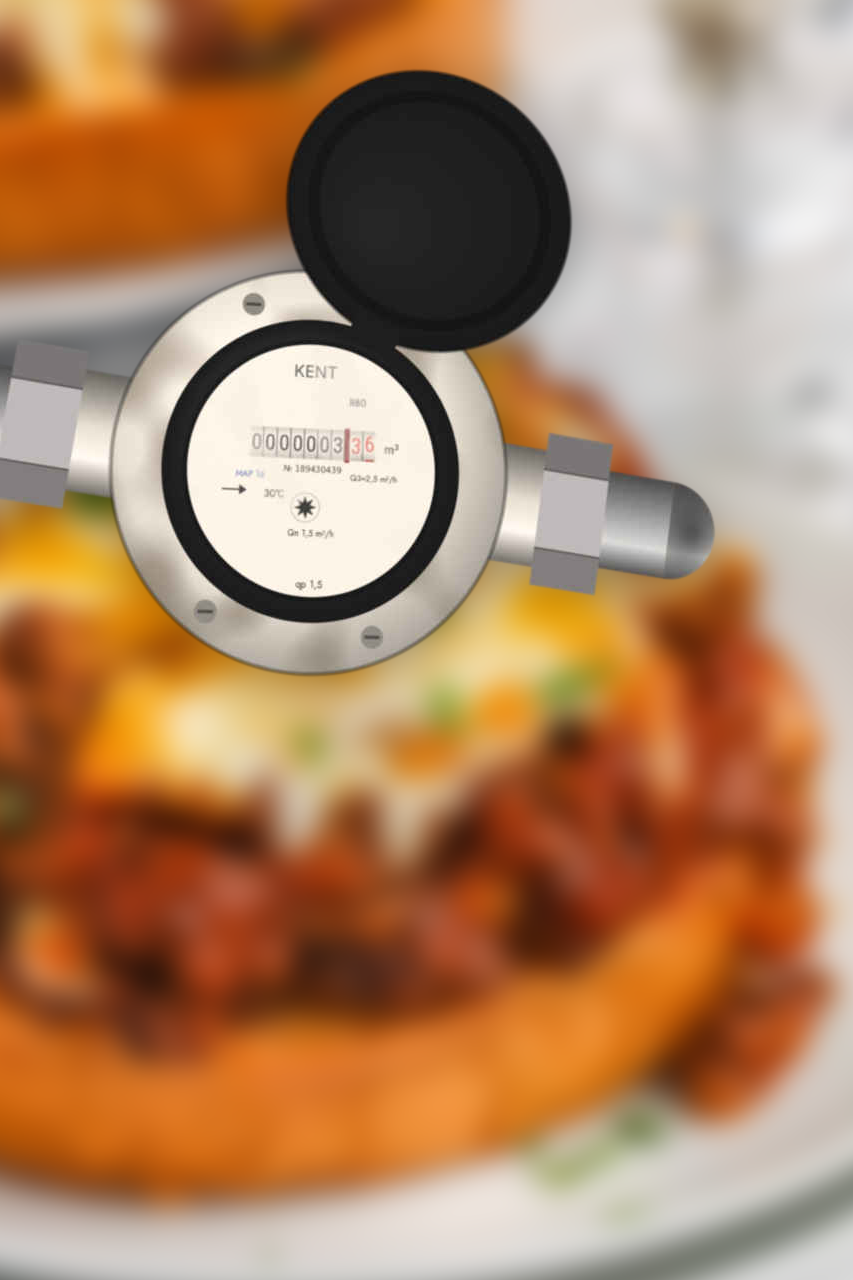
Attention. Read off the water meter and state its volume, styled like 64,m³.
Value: 3.36,m³
